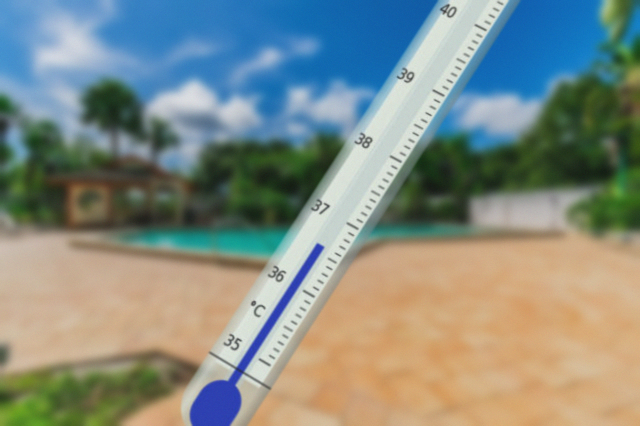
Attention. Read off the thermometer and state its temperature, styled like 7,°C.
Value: 36.6,°C
